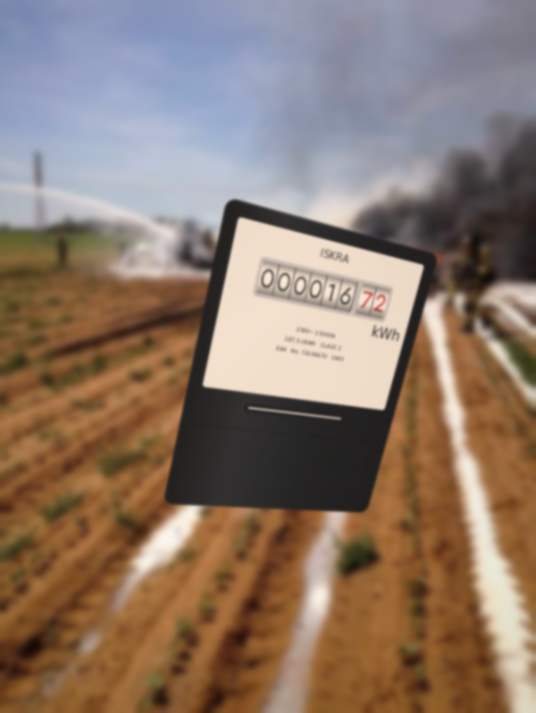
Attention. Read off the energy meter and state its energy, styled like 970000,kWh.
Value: 16.72,kWh
